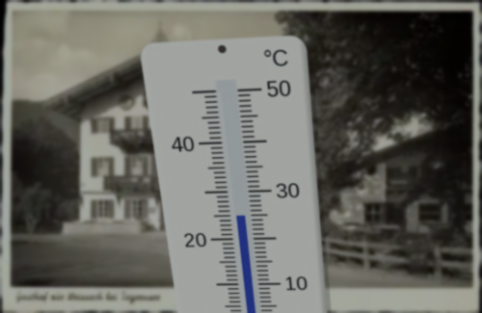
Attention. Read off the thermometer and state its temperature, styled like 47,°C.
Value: 25,°C
